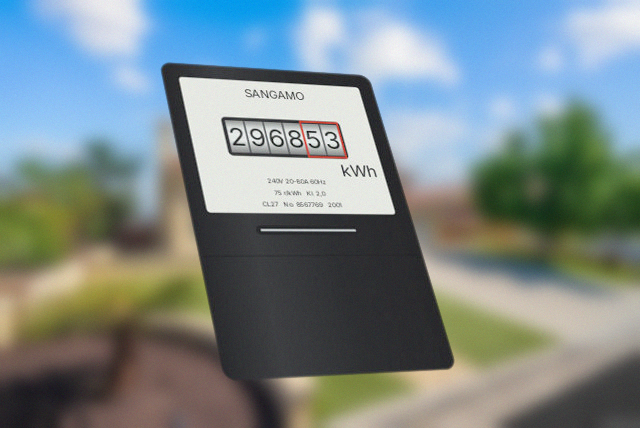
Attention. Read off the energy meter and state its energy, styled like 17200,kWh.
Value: 2968.53,kWh
